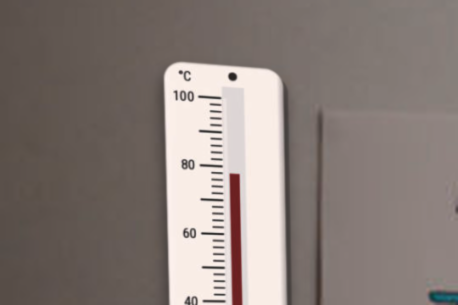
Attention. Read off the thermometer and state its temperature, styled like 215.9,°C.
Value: 78,°C
